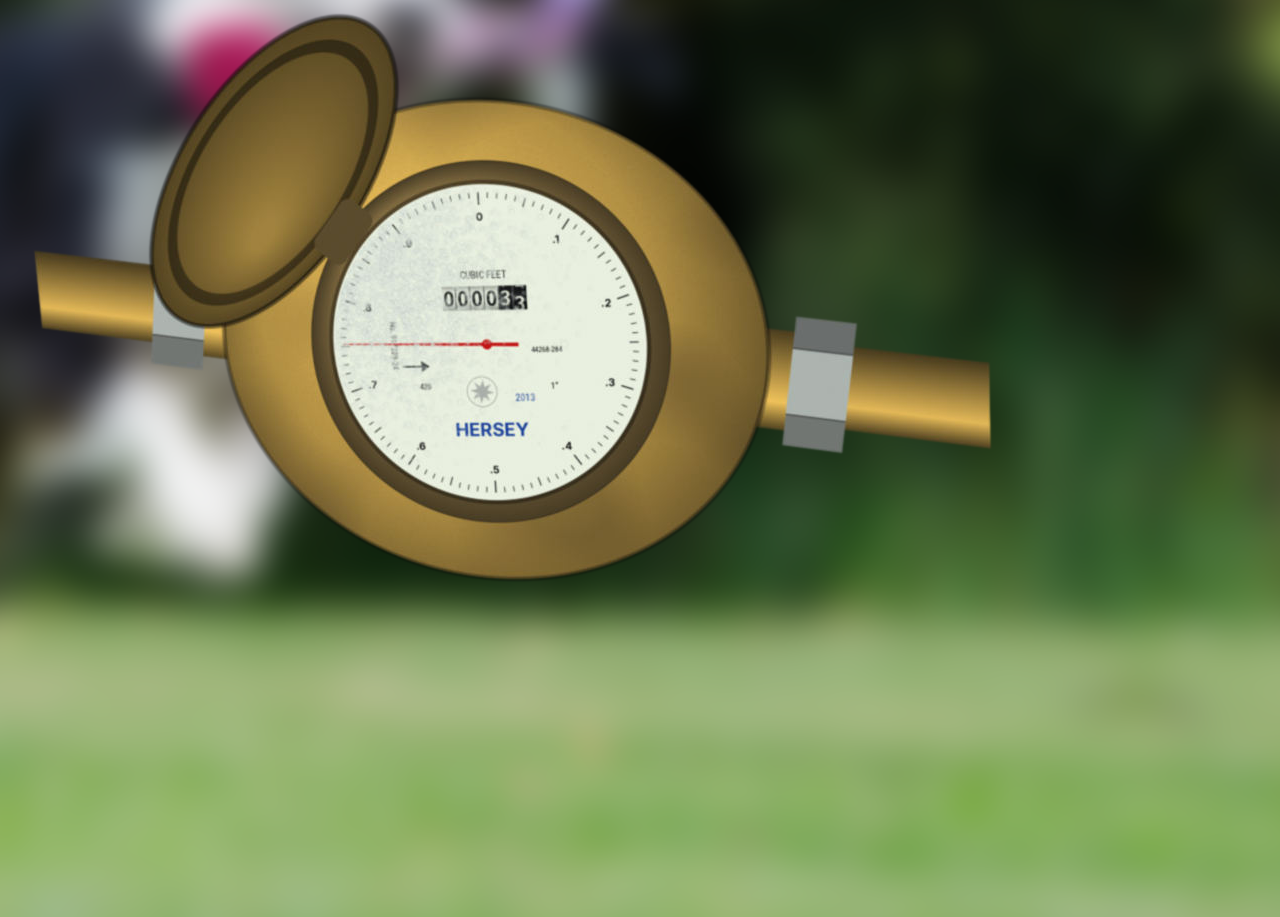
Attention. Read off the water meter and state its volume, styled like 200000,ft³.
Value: 32.75,ft³
